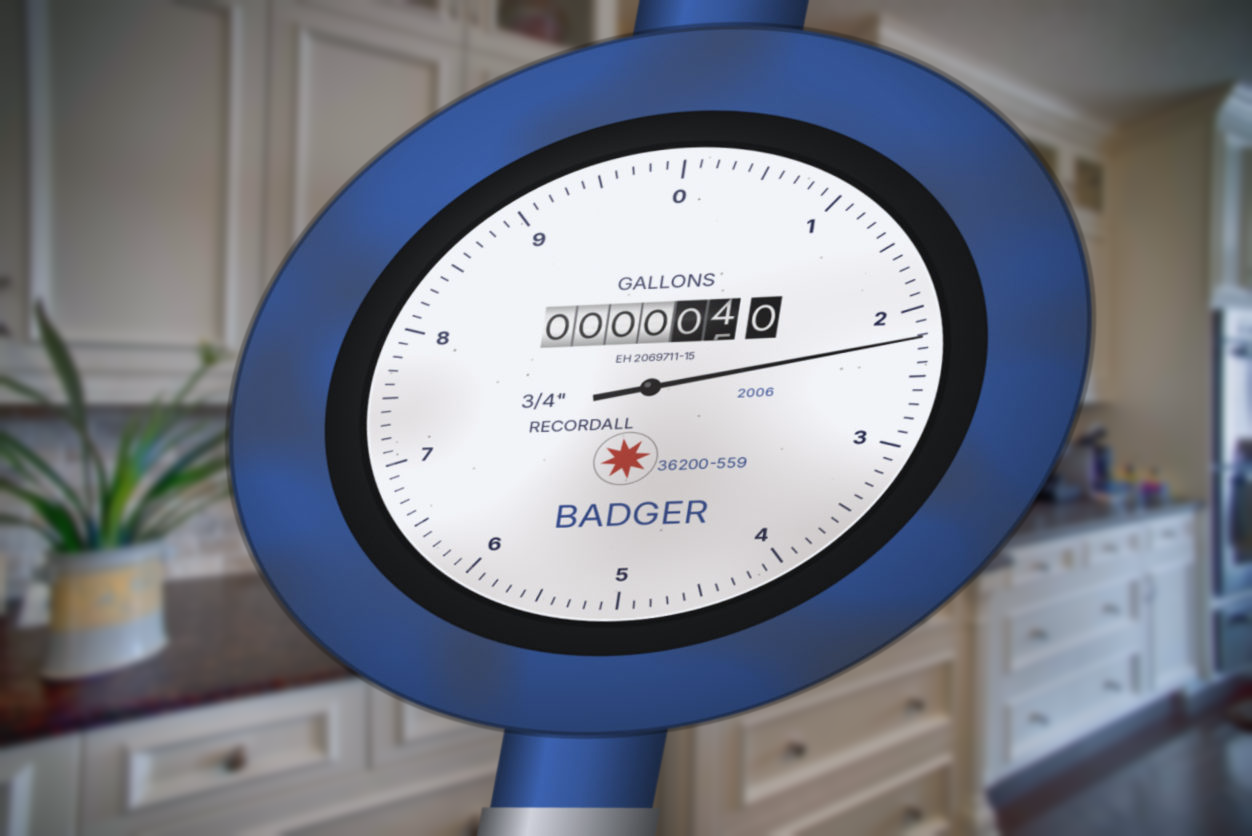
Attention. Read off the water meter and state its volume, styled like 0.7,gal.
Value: 42.2,gal
